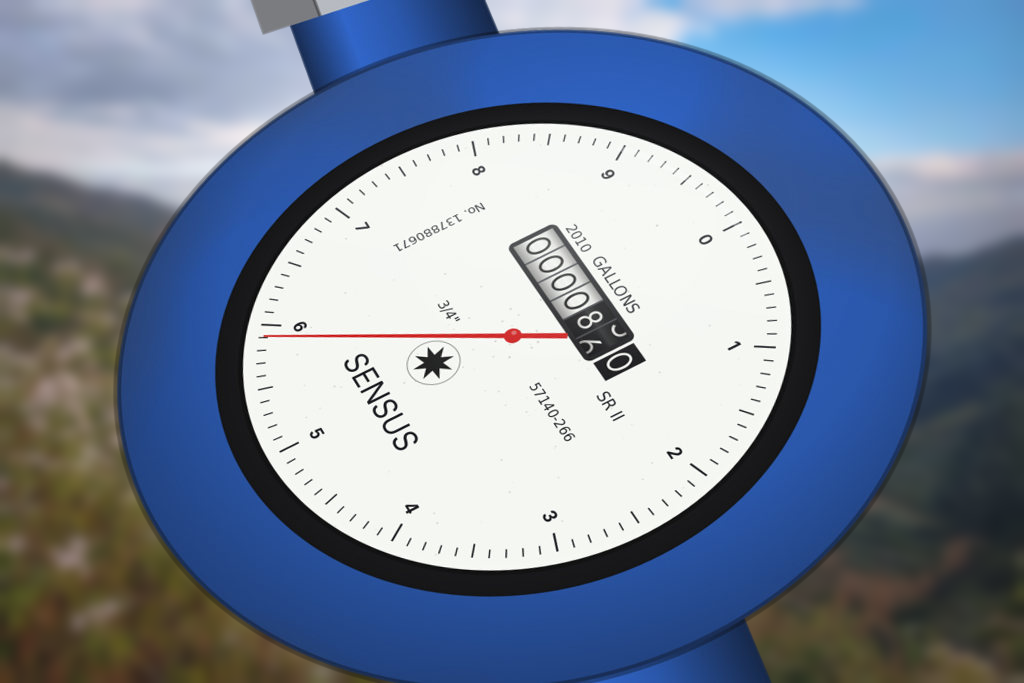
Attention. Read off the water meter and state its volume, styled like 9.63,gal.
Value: 855.9,gal
